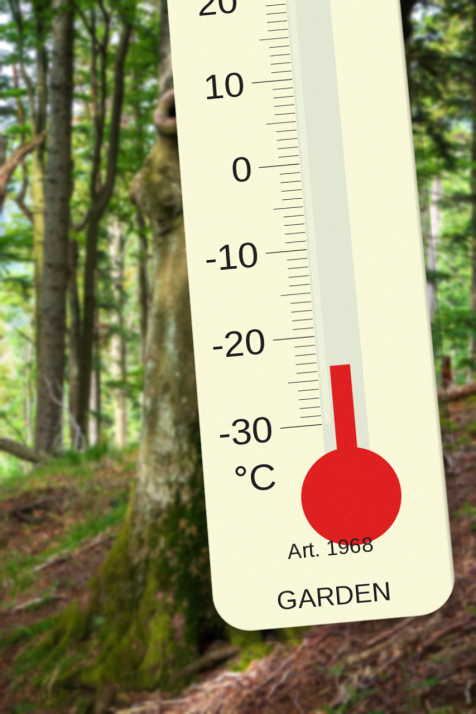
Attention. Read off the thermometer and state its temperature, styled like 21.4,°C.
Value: -23.5,°C
